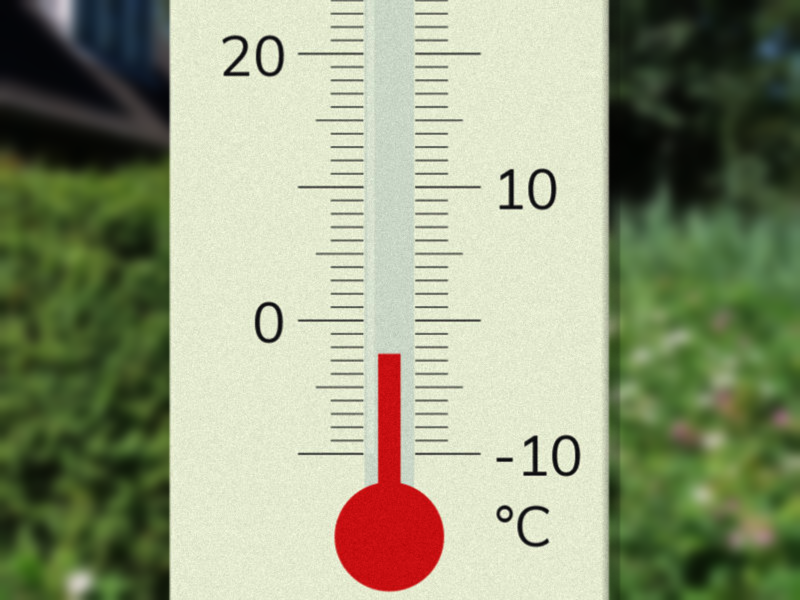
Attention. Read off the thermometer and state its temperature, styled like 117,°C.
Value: -2.5,°C
